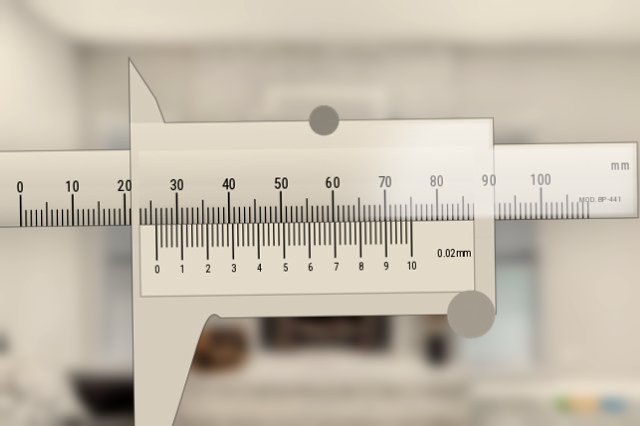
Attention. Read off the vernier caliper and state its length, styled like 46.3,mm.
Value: 26.0,mm
